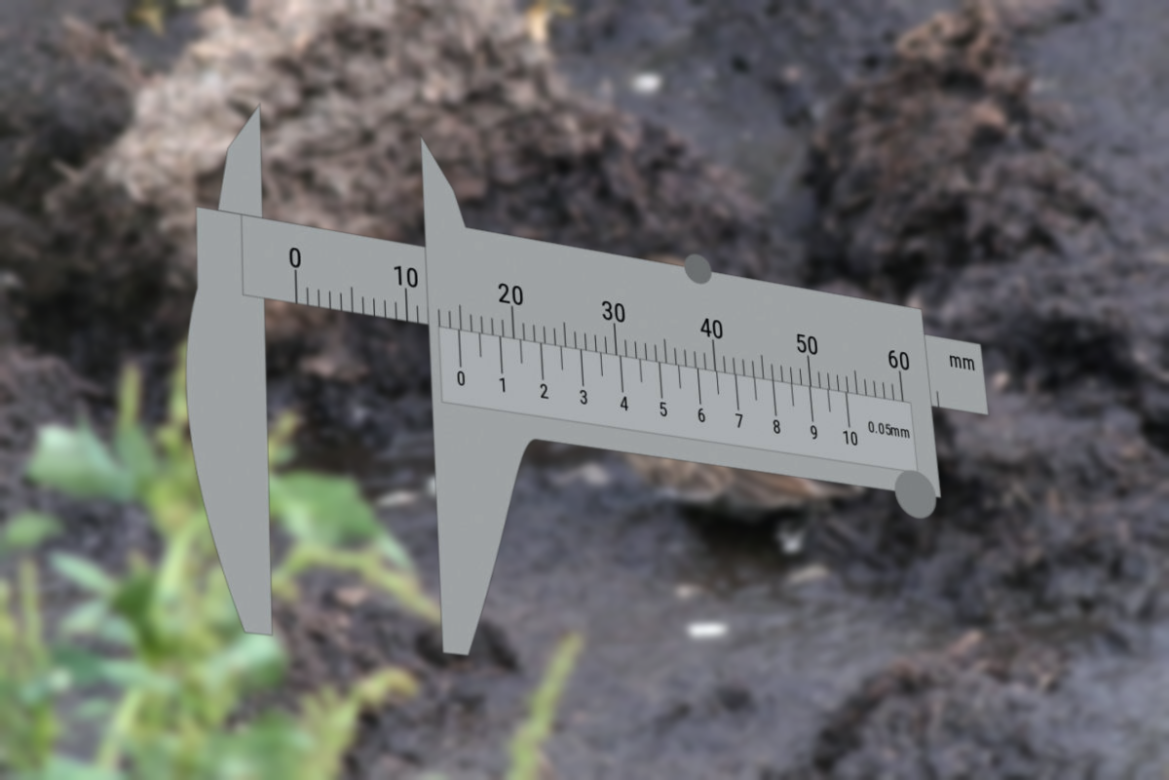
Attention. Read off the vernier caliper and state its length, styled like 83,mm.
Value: 14.8,mm
